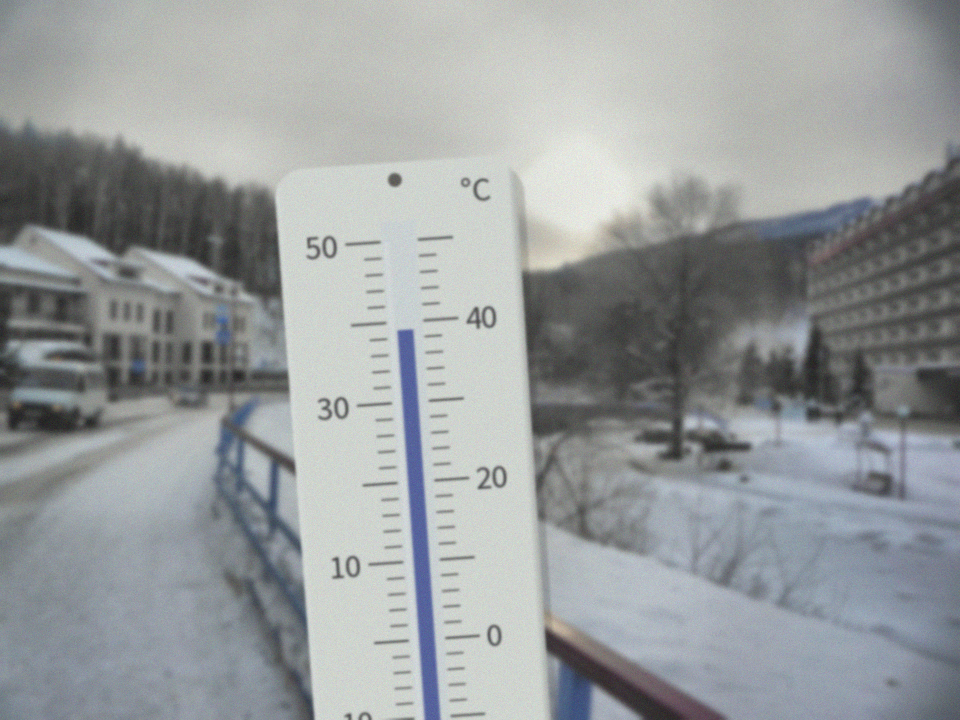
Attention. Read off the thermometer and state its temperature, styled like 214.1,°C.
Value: 39,°C
